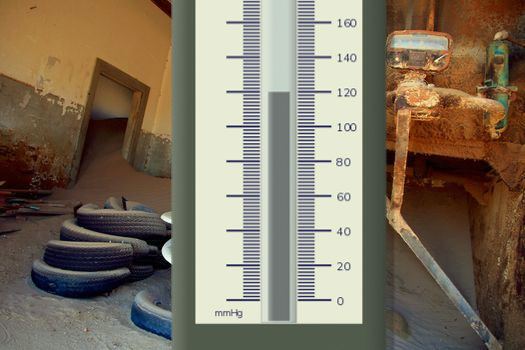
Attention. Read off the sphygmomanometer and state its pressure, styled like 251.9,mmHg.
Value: 120,mmHg
